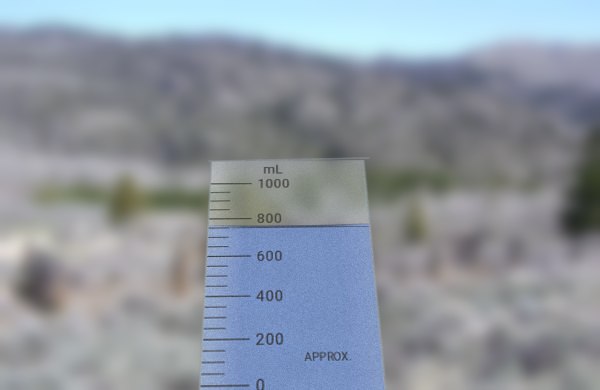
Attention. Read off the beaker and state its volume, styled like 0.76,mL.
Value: 750,mL
